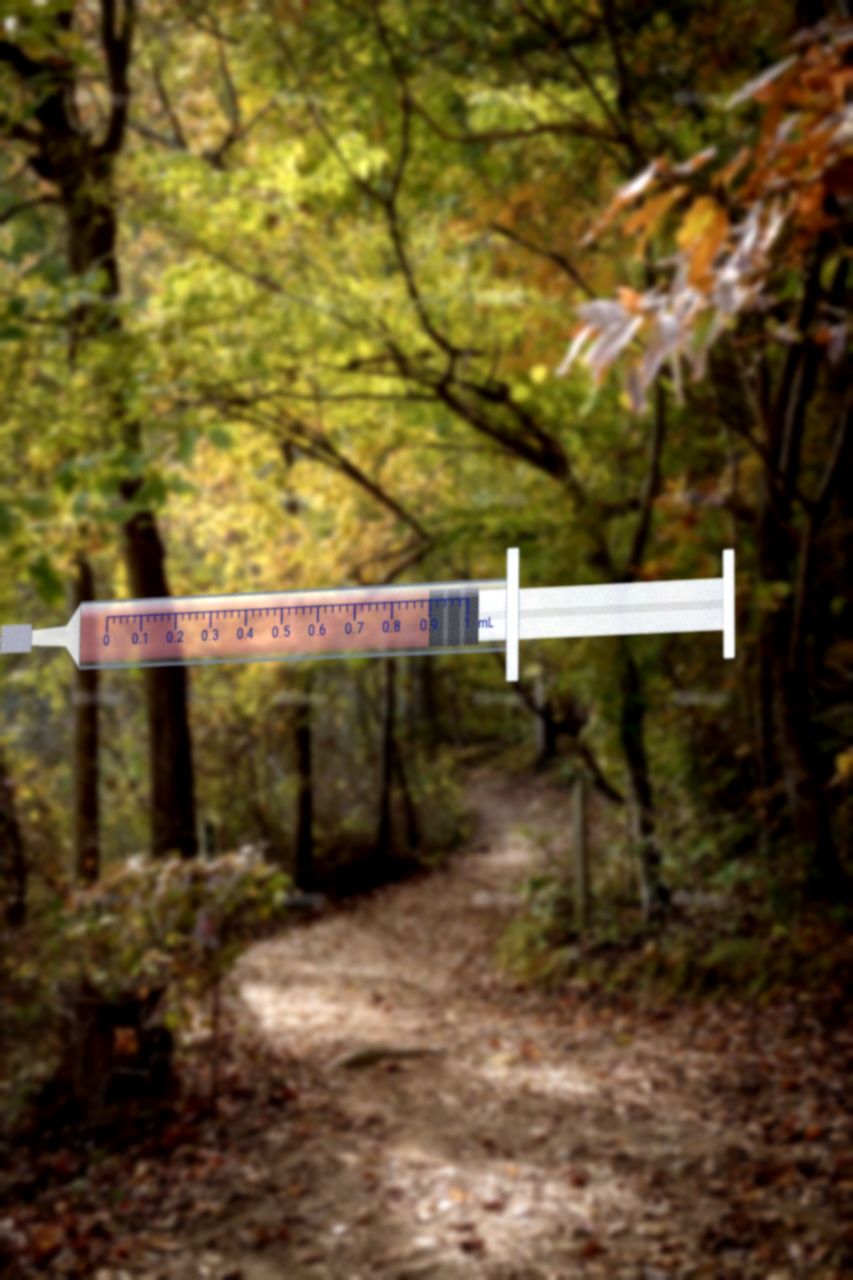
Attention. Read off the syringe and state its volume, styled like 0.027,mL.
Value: 0.9,mL
